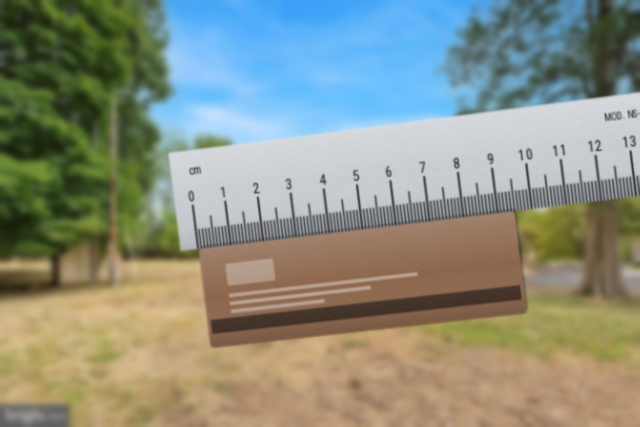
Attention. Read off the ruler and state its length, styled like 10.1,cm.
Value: 9.5,cm
